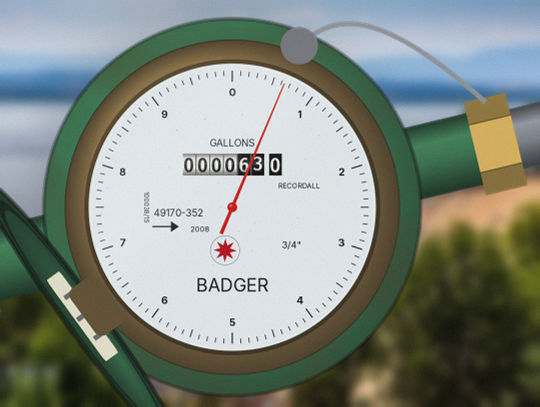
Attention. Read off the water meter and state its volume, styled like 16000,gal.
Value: 630.6,gal
